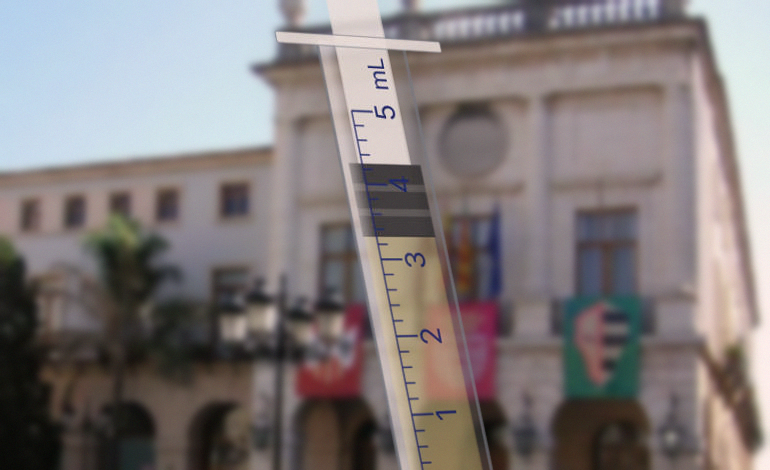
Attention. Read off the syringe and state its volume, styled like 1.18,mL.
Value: 3.3,mL
